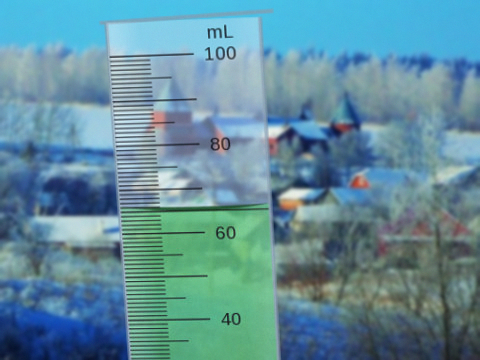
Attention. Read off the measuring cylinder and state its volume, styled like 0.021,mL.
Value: 65,mL
